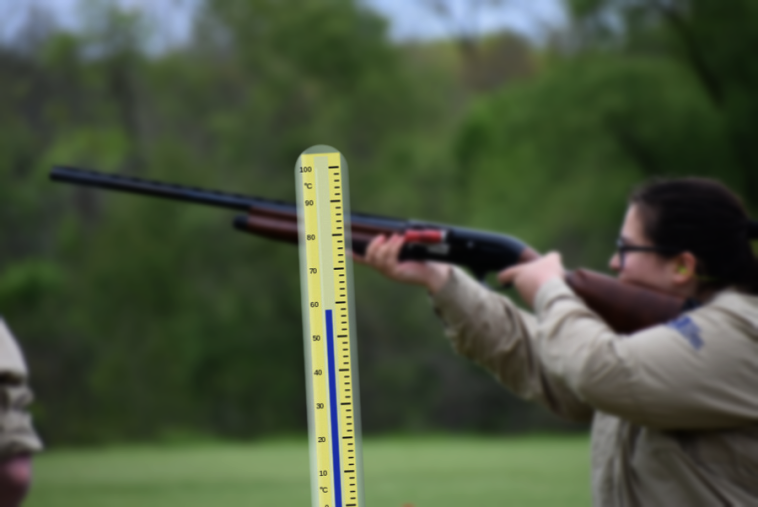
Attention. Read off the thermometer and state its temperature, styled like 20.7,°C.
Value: 58,°C
